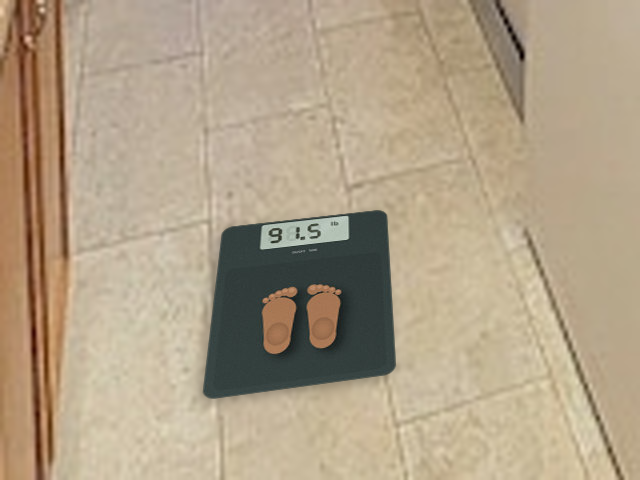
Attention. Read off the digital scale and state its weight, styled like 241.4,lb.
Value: 91.5,lb
